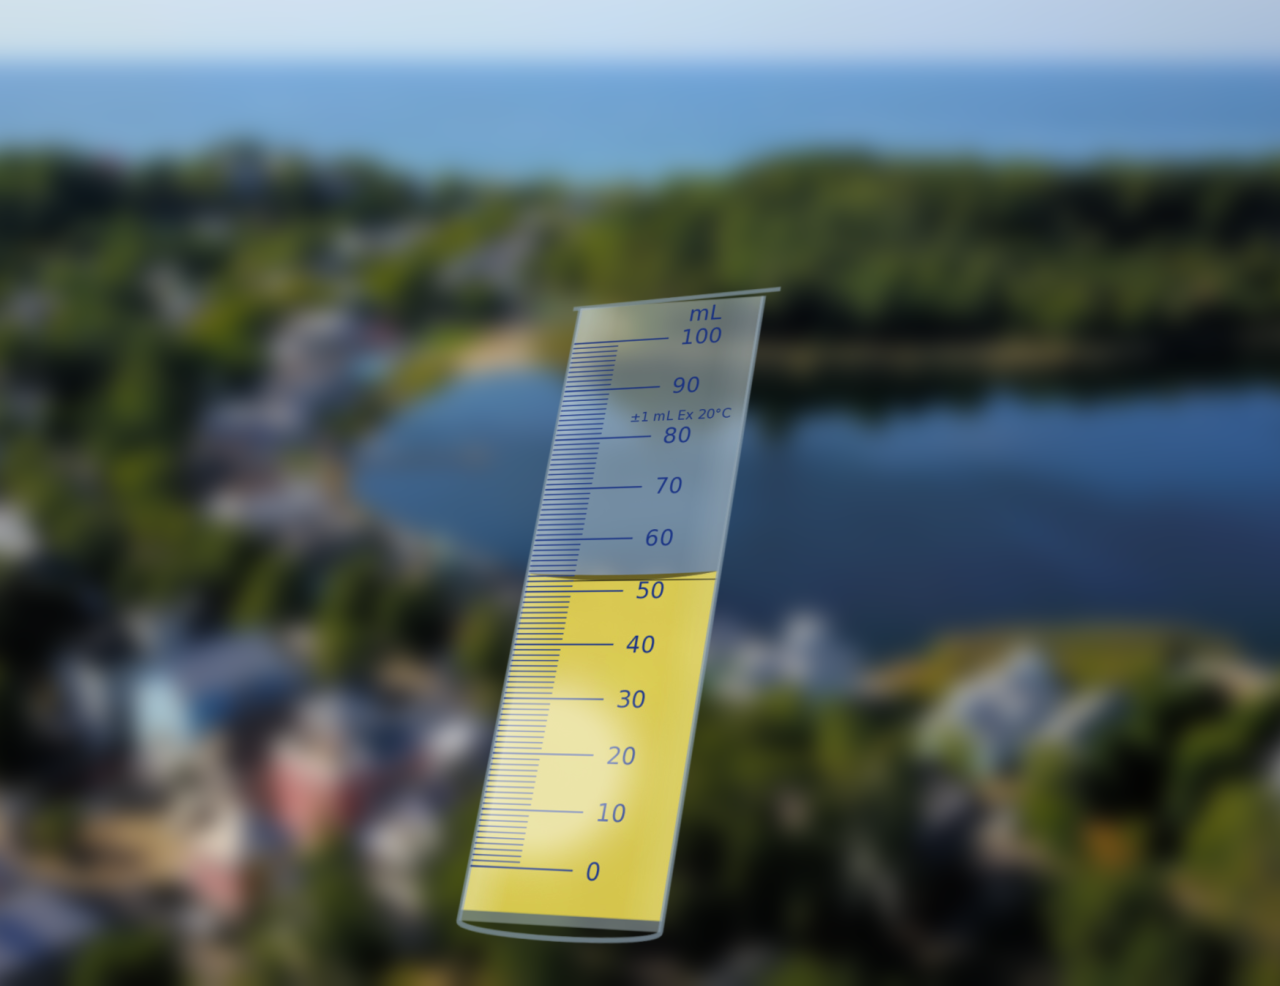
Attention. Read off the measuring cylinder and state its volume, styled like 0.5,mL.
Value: 52,mL
